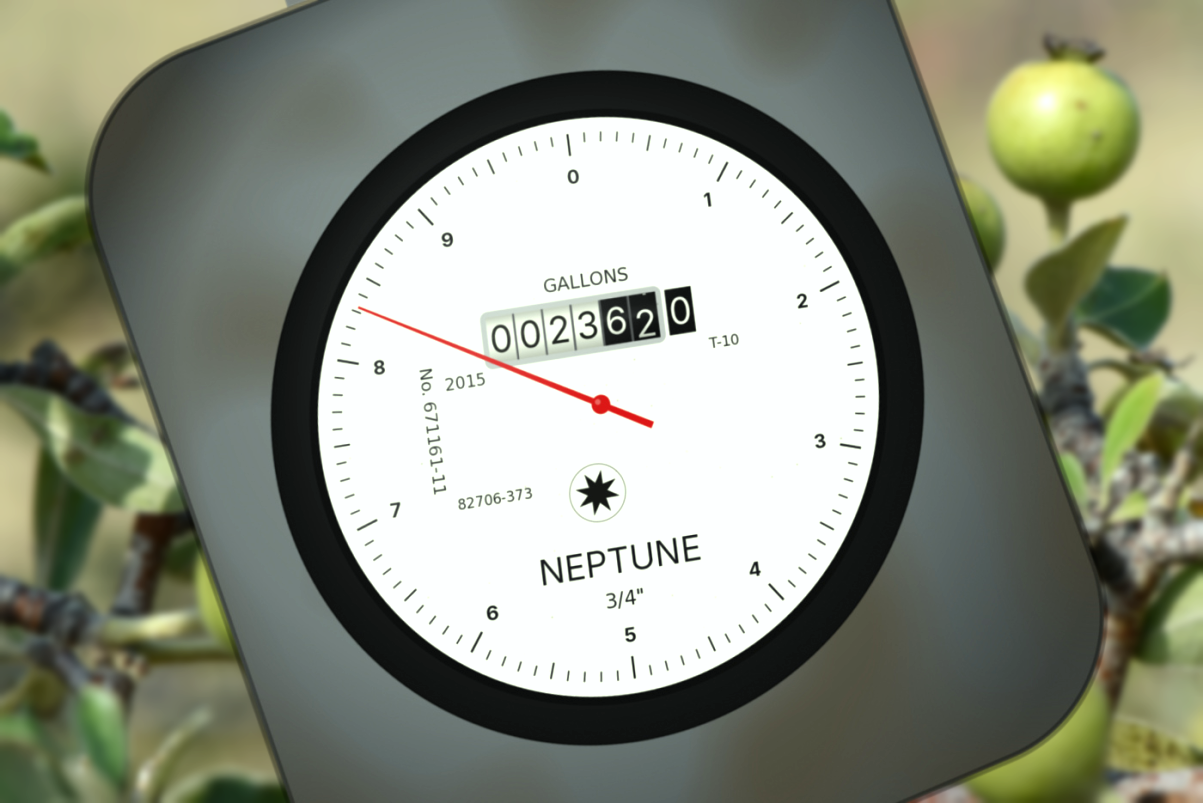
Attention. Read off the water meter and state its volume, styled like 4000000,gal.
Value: 23618.3,gal
